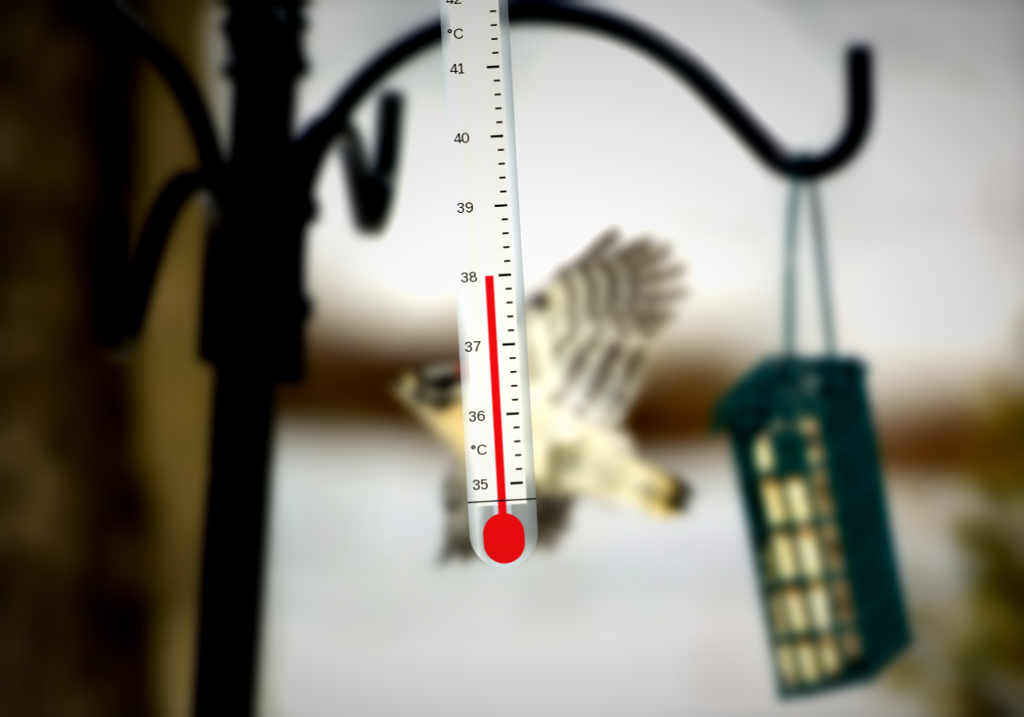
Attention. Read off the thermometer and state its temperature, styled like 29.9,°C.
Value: 38,°C
